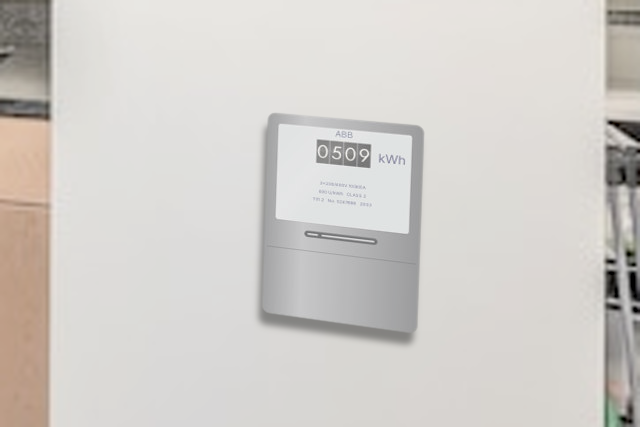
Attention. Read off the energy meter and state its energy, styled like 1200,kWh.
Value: 509,kWh
